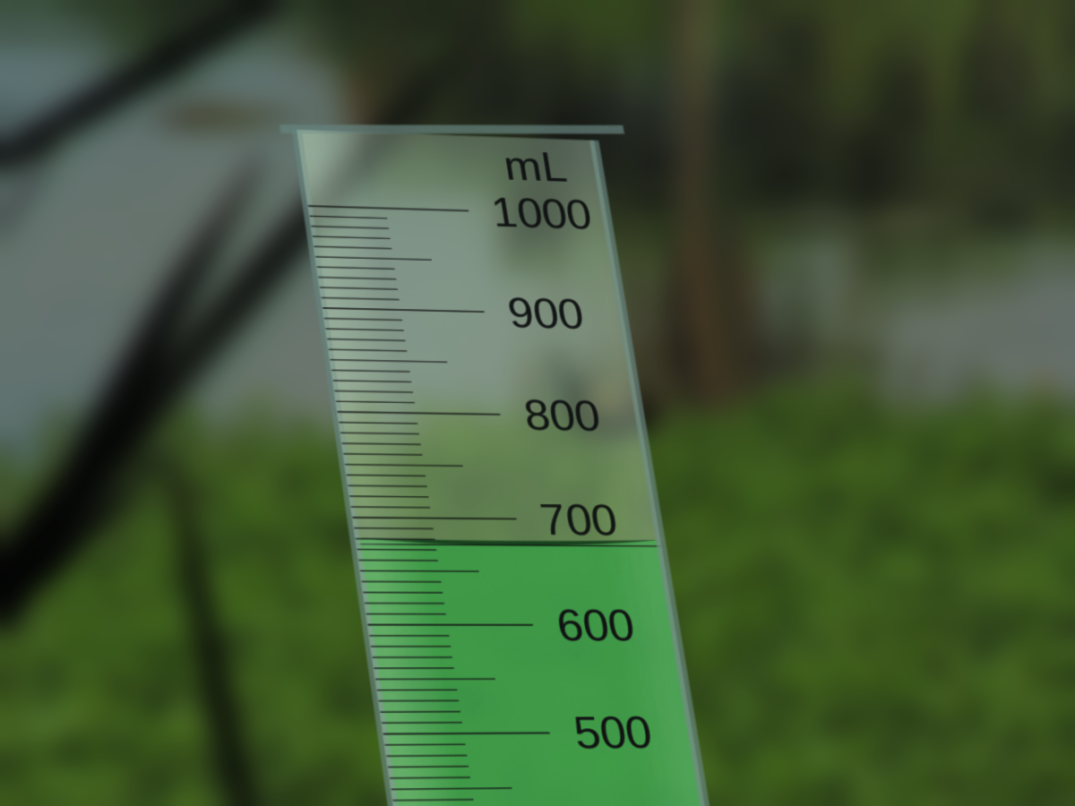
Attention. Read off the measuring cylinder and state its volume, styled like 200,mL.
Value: 675,mL
